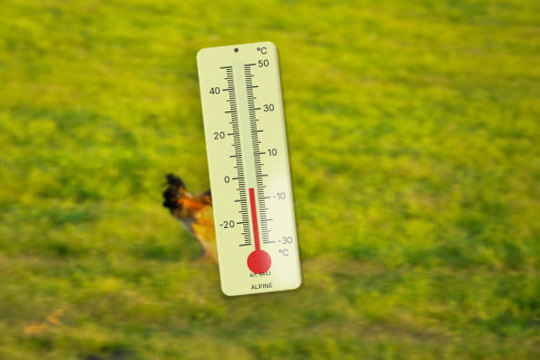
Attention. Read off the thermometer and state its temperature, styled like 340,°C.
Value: -5,°C
